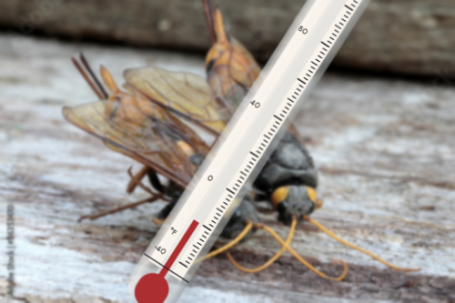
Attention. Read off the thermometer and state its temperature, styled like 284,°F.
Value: -20,°F
